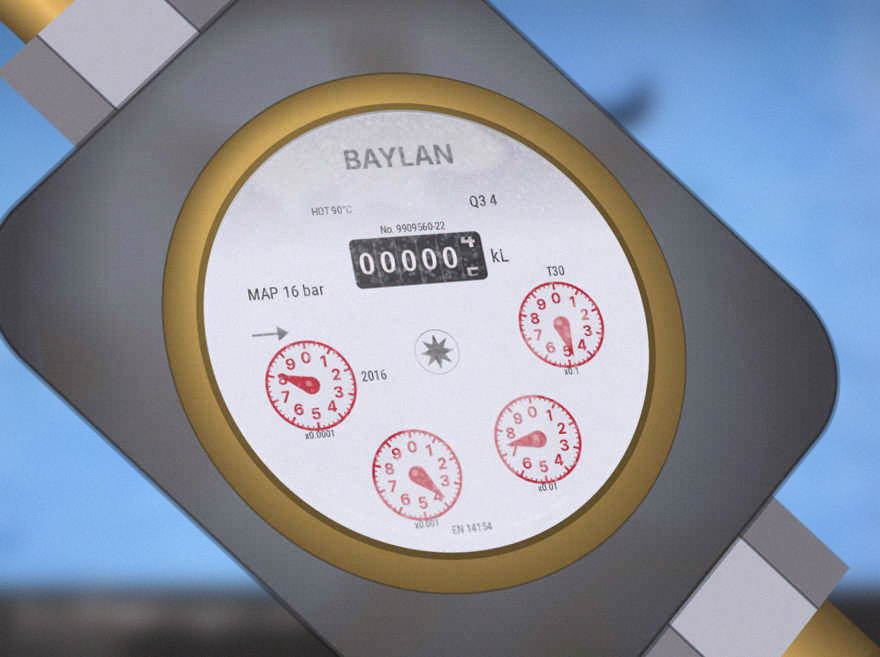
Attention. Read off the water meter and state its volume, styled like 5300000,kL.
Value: 4.4738,kL
